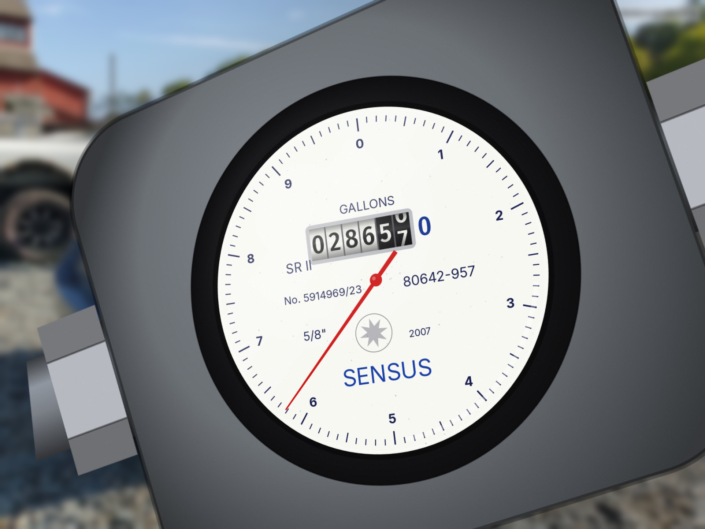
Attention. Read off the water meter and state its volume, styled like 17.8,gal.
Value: 286566.2,gal
